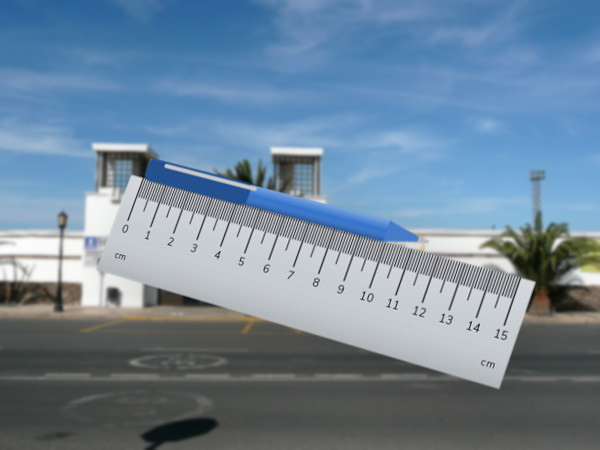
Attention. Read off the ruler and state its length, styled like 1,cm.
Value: 11.5,cm
